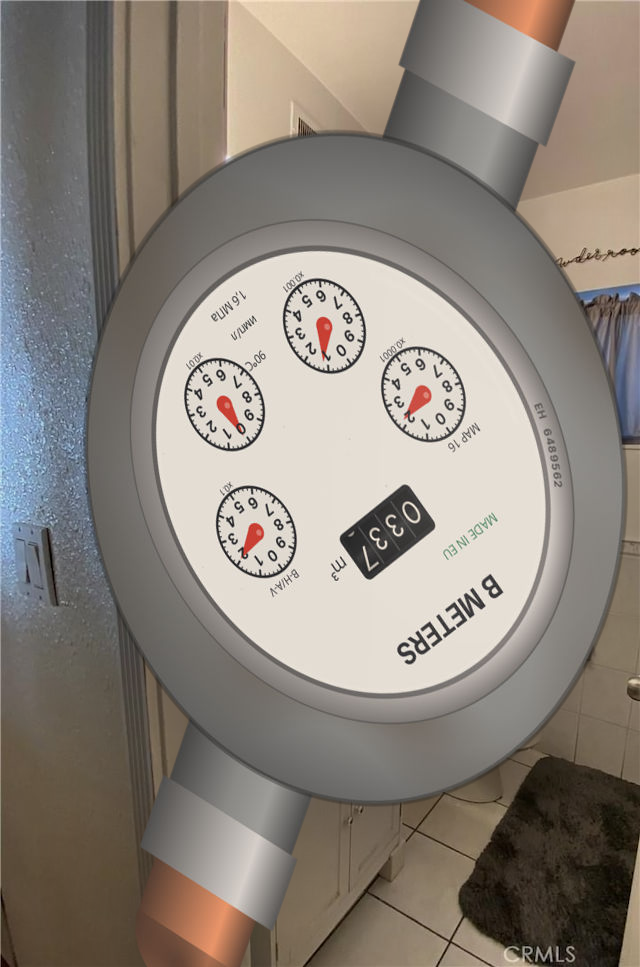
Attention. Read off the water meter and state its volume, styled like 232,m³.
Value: 337.2012,m³
